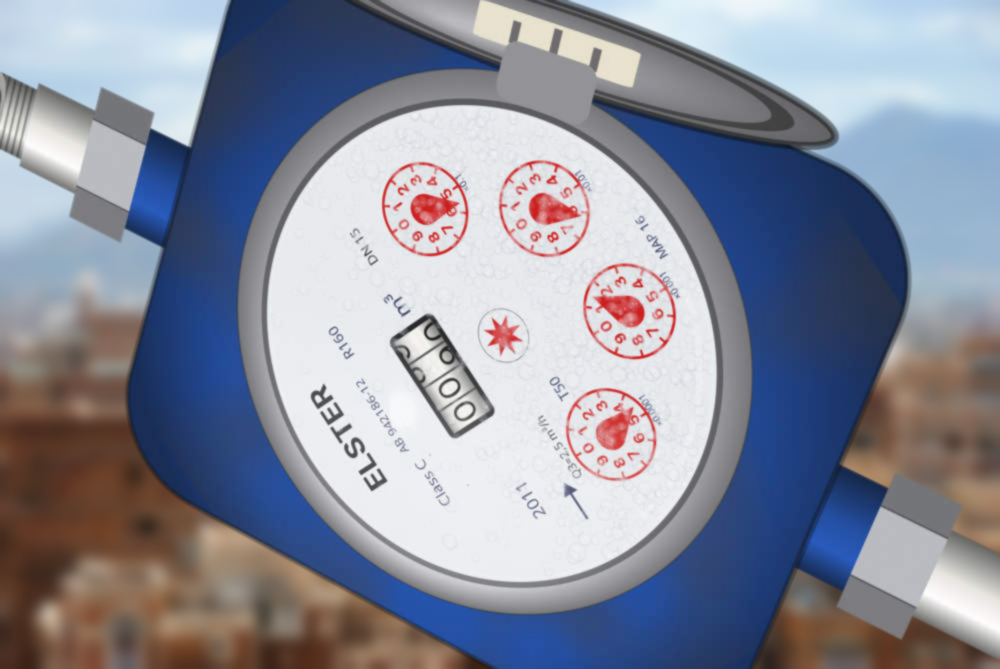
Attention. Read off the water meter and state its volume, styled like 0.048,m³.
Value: 89.5614,m³
